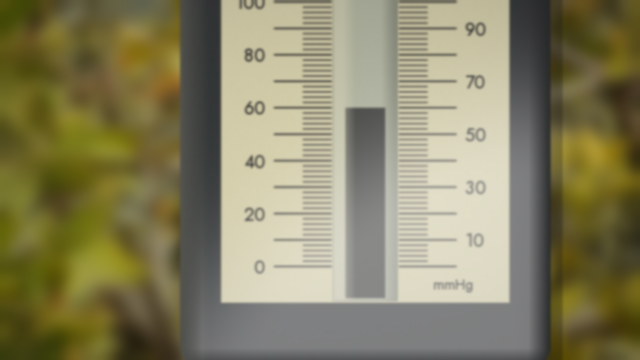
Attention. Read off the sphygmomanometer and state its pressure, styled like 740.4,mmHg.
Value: 60,mmHg
